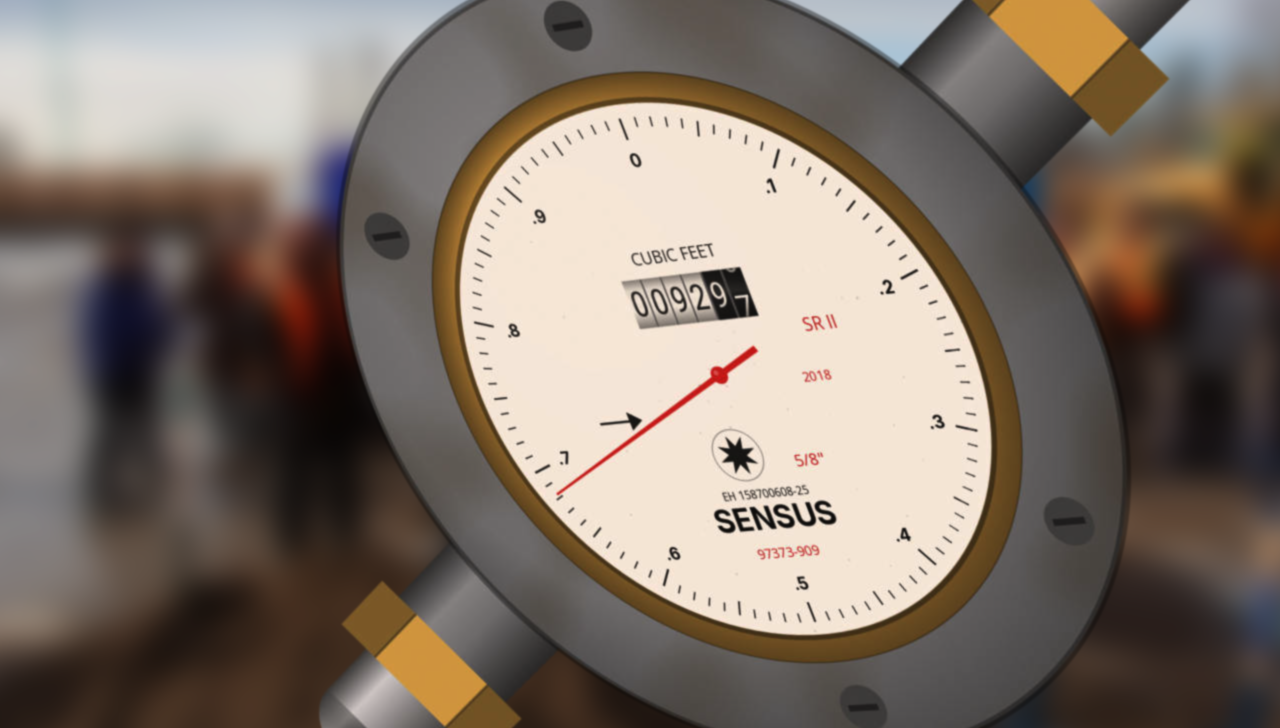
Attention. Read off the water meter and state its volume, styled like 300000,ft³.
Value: 9296.68,ft³
